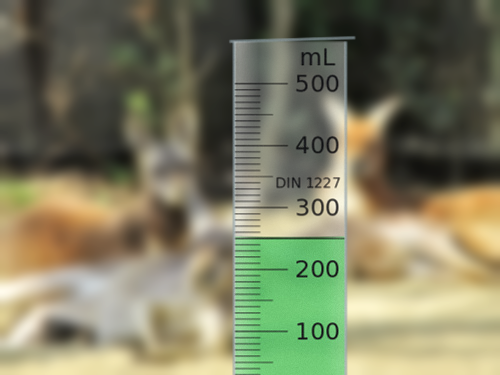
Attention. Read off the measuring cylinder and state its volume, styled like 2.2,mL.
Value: 250,mL
